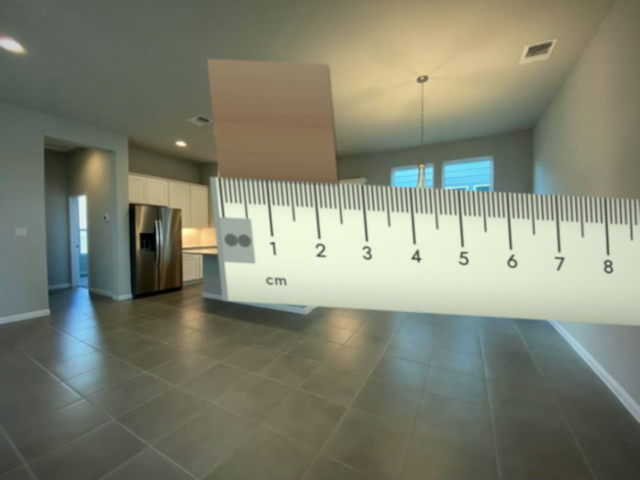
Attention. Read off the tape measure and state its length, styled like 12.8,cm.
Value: 2.5,cm
